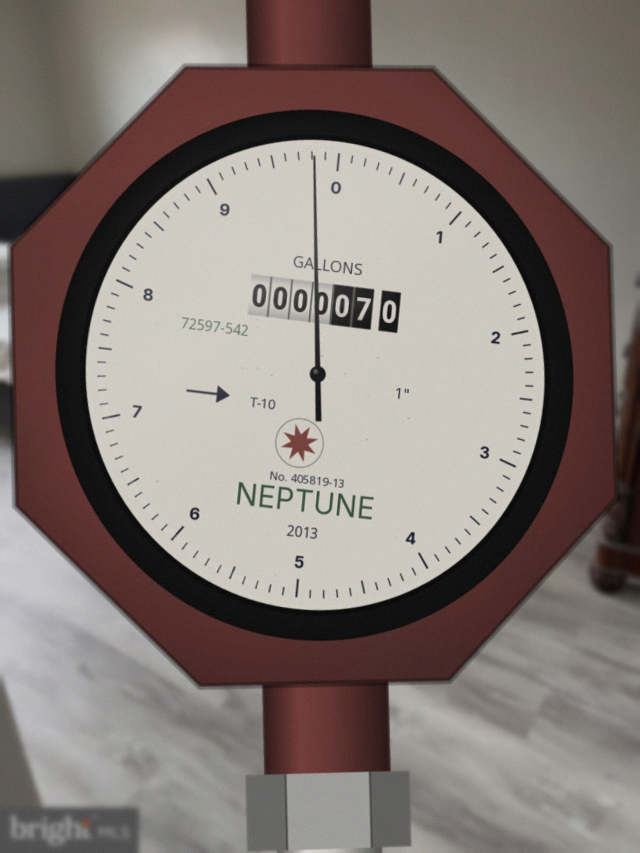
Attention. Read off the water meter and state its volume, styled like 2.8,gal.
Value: 69.8,gal
